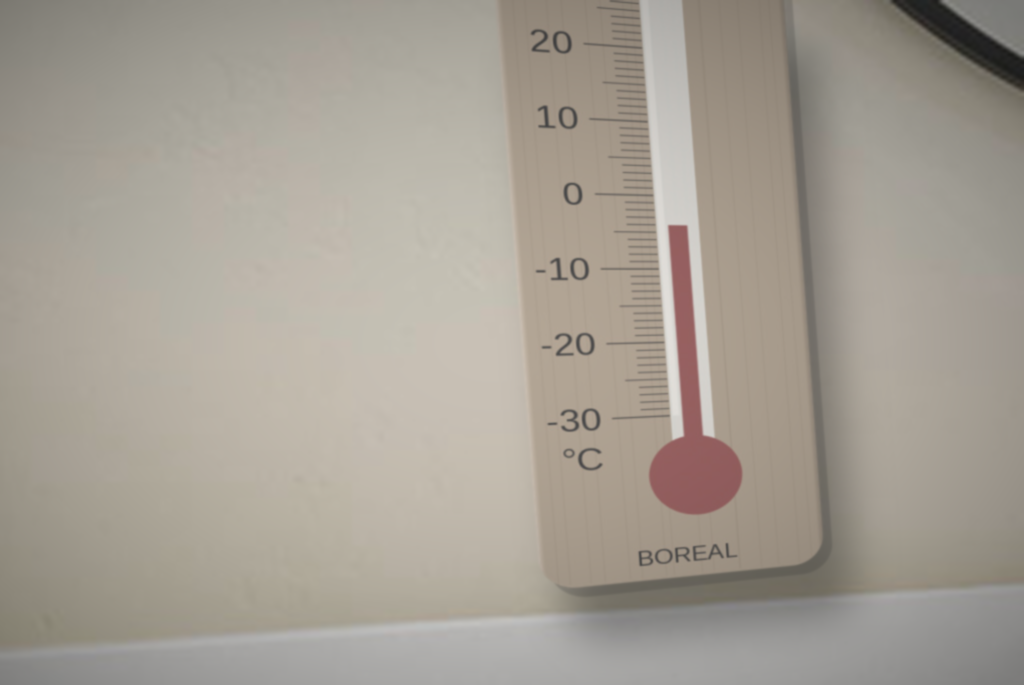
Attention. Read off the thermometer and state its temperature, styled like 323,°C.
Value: -4,°C
